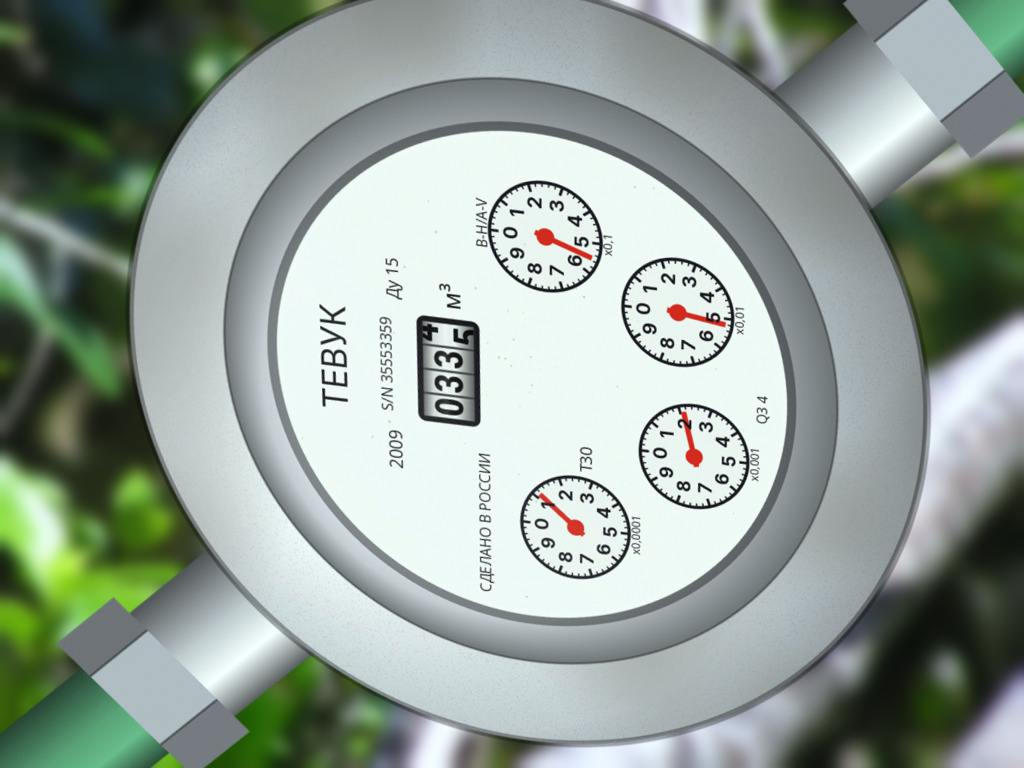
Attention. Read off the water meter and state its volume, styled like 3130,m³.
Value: 334.5521,m³
